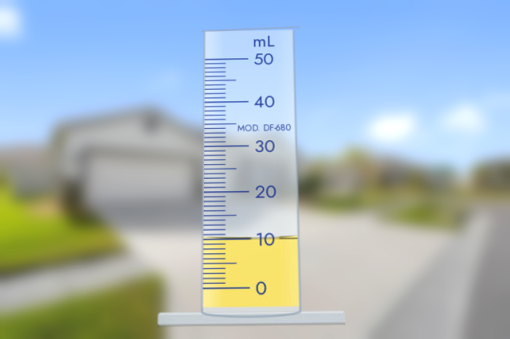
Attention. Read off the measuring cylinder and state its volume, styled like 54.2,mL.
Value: 10,mL
